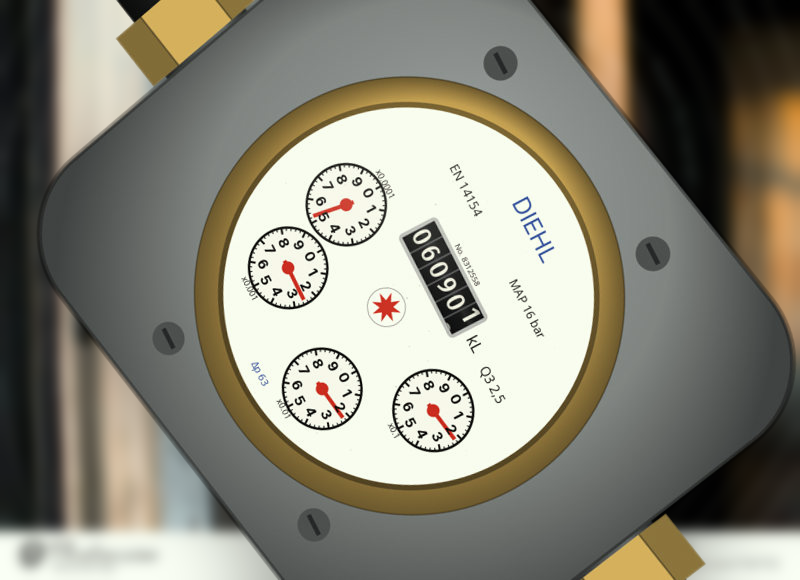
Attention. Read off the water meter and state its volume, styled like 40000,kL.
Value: 60901.2225,kL
